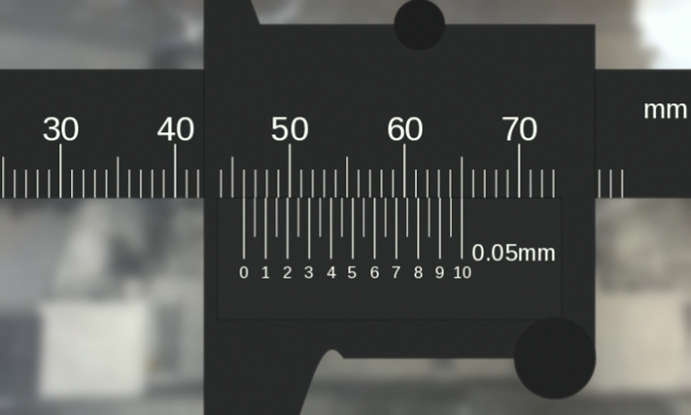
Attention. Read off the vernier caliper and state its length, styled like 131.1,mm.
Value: 46.0,mm
